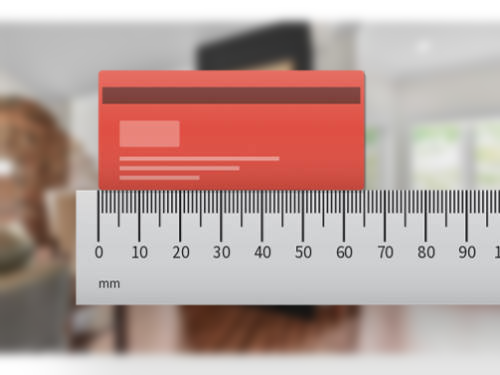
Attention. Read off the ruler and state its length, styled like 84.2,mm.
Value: 65,mm
